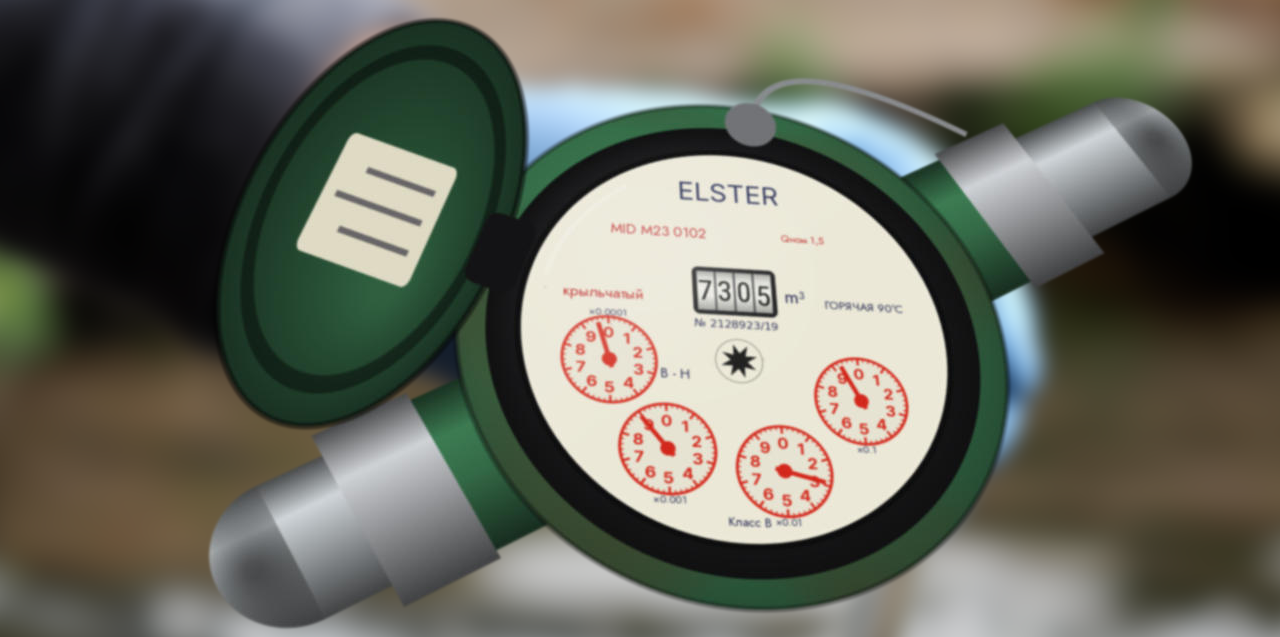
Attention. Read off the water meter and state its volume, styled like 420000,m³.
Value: 7304.9289,m³
